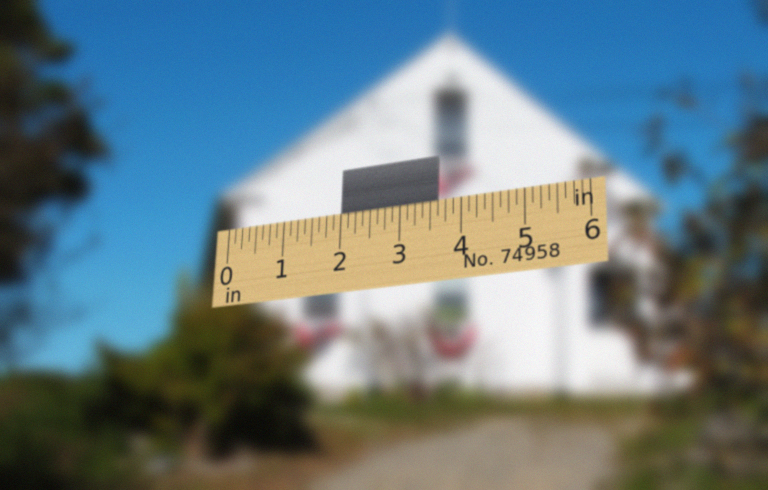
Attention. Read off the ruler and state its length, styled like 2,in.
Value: 1.625,in
